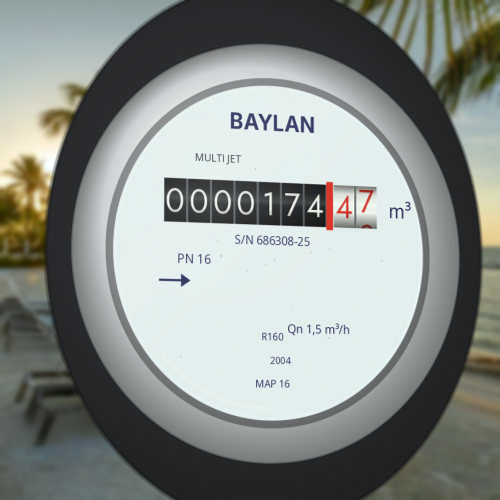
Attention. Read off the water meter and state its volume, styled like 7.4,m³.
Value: 174.47,m³
